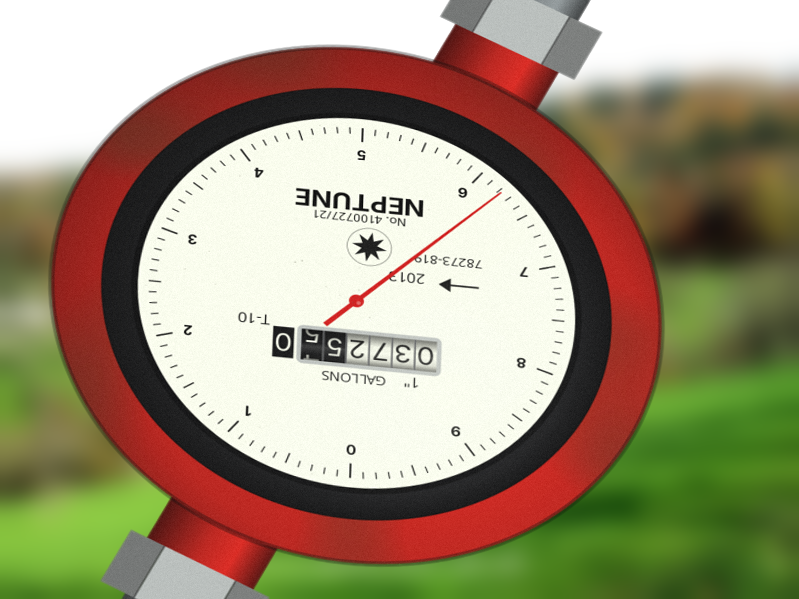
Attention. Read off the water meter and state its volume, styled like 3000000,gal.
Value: 372546.2,gal
